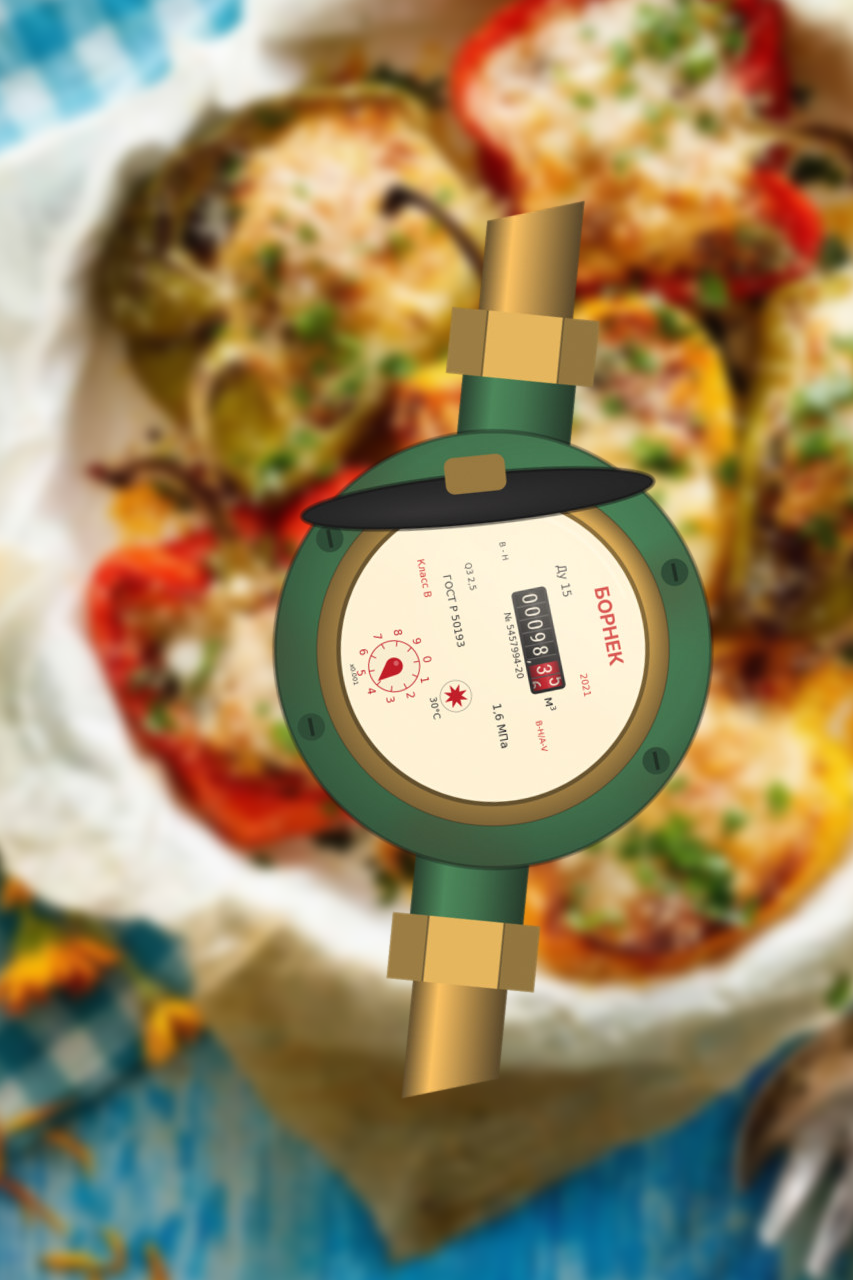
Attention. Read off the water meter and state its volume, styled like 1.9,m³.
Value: 98.354,m³
